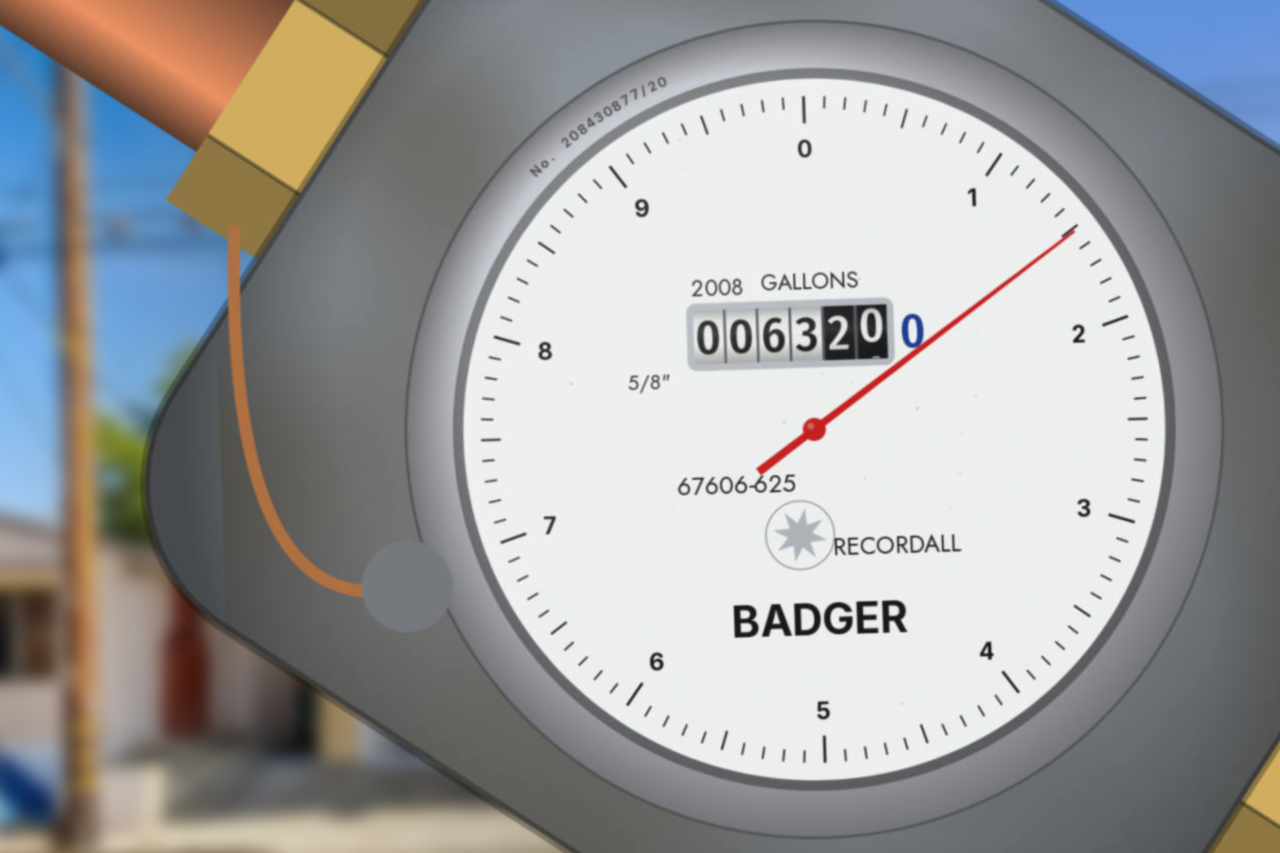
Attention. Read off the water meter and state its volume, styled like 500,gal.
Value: 63201.5,gal
